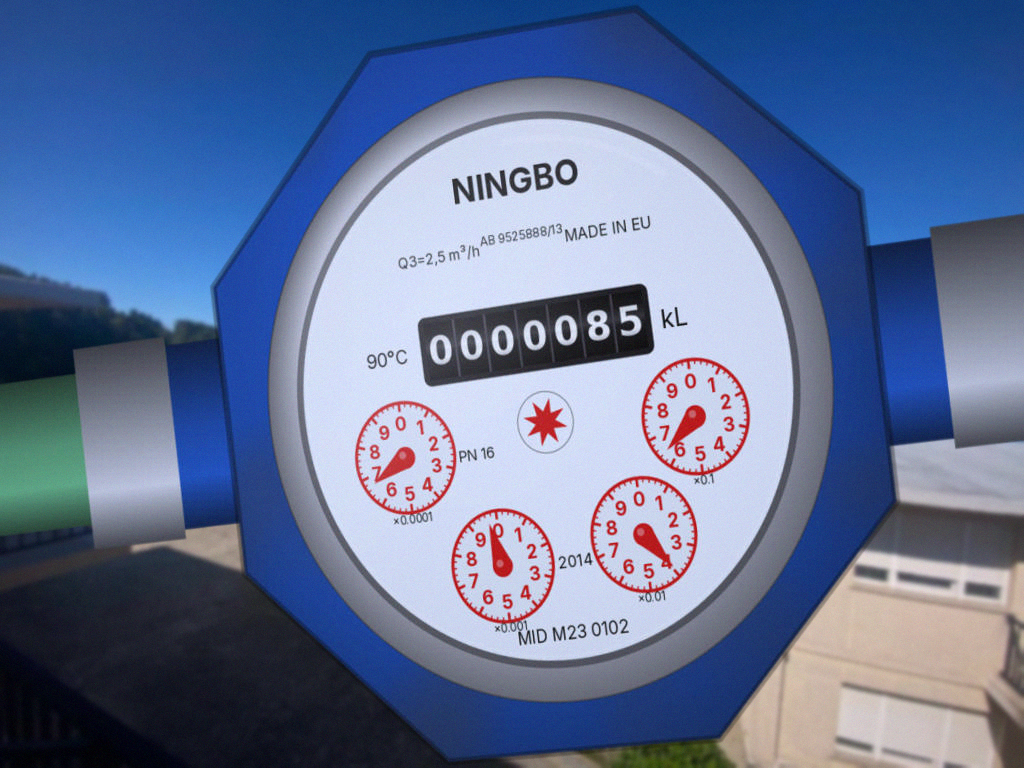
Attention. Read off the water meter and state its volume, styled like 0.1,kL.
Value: 85.6396,kL
